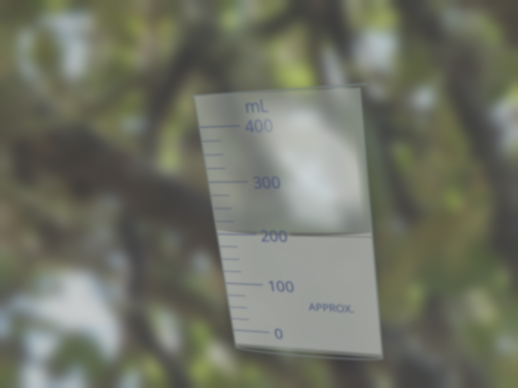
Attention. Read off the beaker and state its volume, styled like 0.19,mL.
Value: 200,mL
